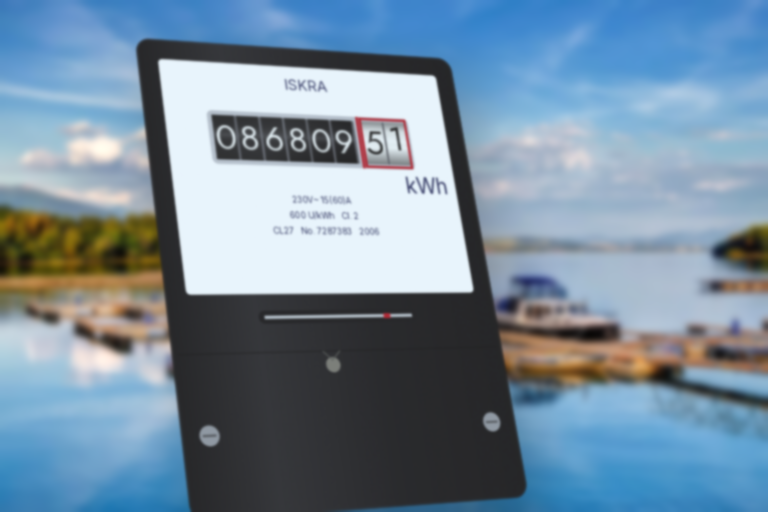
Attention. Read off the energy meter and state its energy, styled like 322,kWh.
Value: 86809.51,kWh
